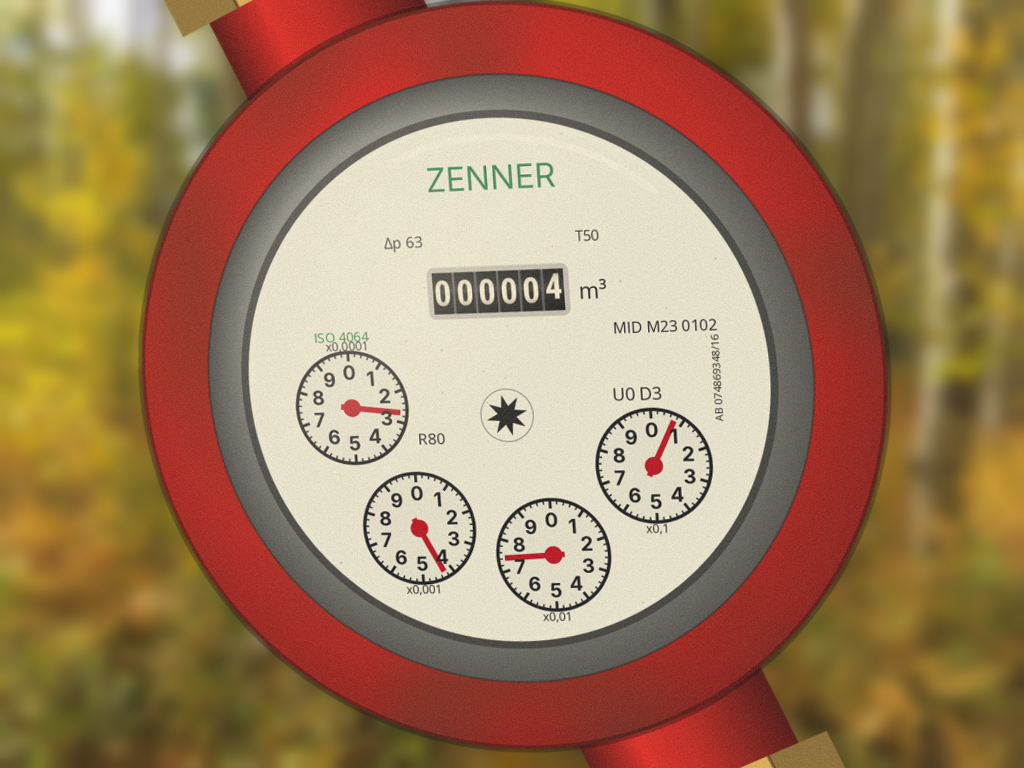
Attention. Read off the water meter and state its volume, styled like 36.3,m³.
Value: 4.0742,m³
